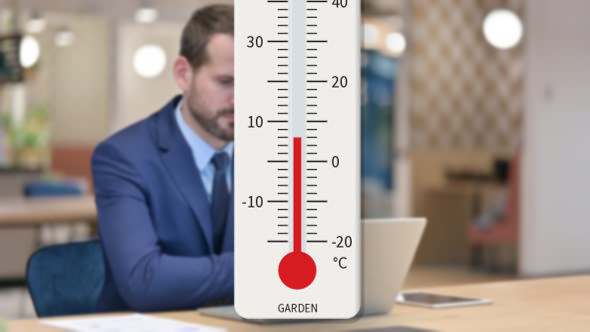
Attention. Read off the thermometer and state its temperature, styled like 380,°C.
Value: 6,°C
